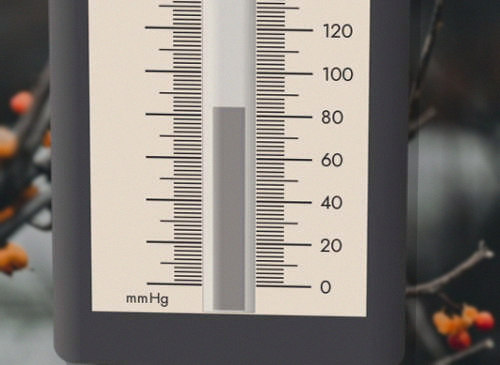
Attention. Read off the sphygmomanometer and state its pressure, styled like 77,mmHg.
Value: 84,mmHg
